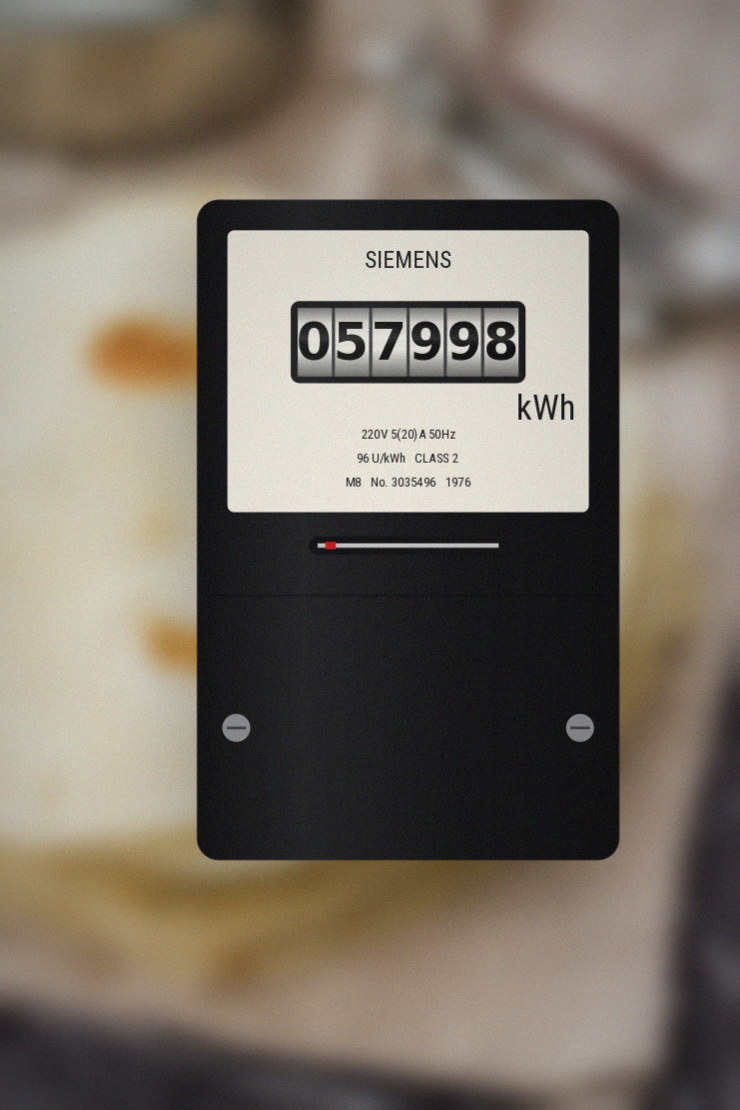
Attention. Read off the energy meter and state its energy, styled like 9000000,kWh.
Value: 57998,kWh
